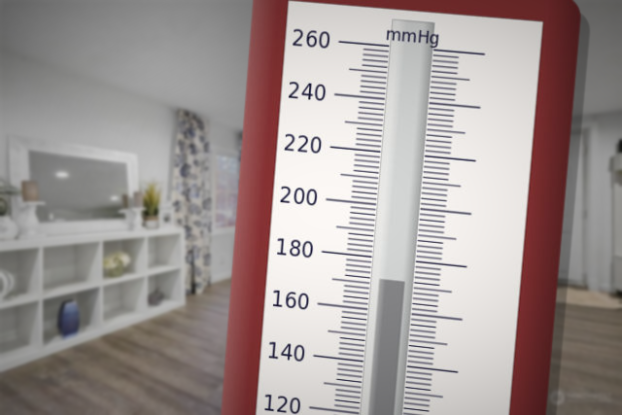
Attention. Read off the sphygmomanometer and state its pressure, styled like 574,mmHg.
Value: 172,mmHg
